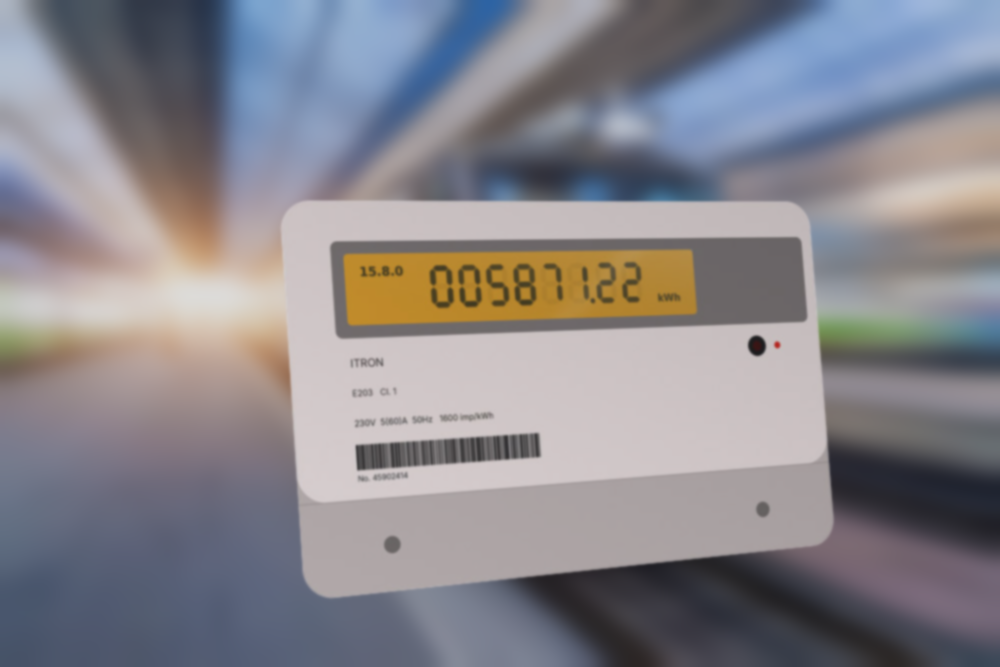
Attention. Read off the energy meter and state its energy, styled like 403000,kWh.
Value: 5871.22,kWh
